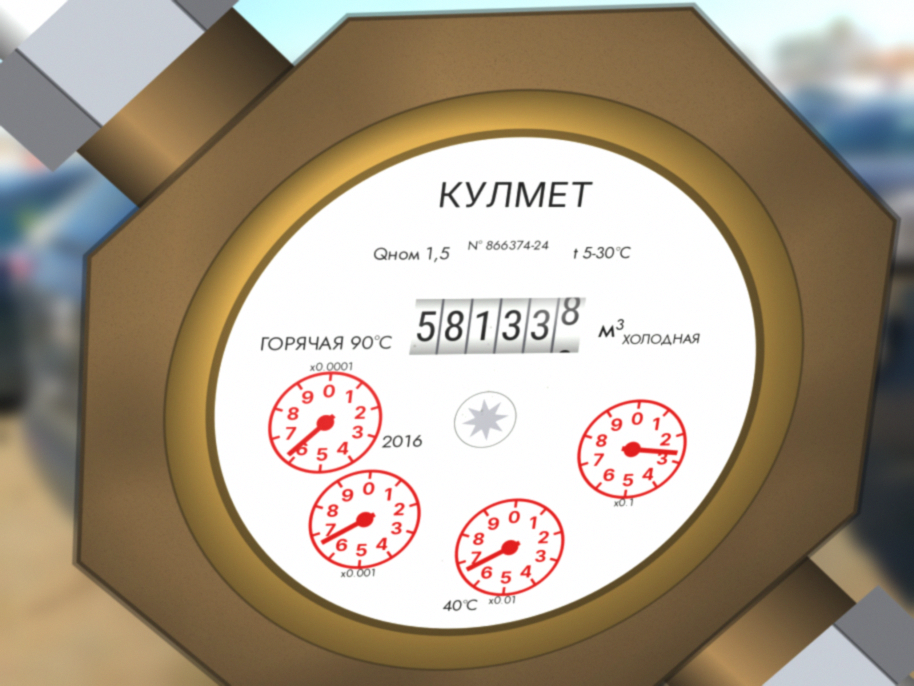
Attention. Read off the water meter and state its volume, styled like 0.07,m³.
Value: 581338.2666,m³
